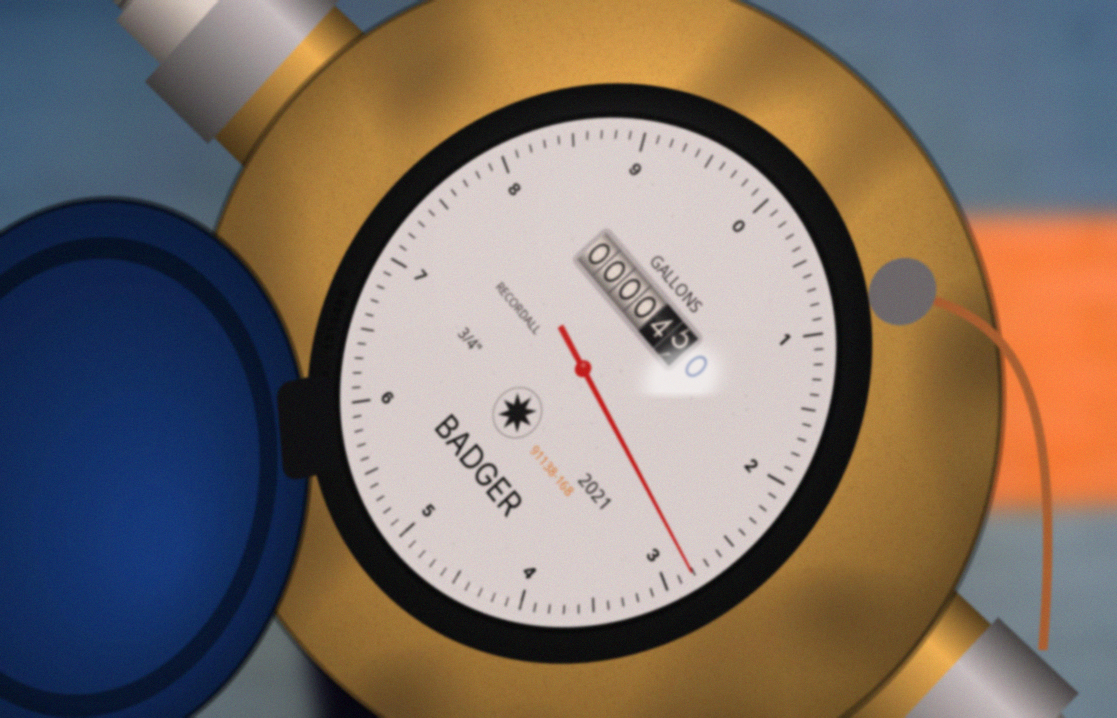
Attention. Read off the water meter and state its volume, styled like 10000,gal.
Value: 452.8,gal
